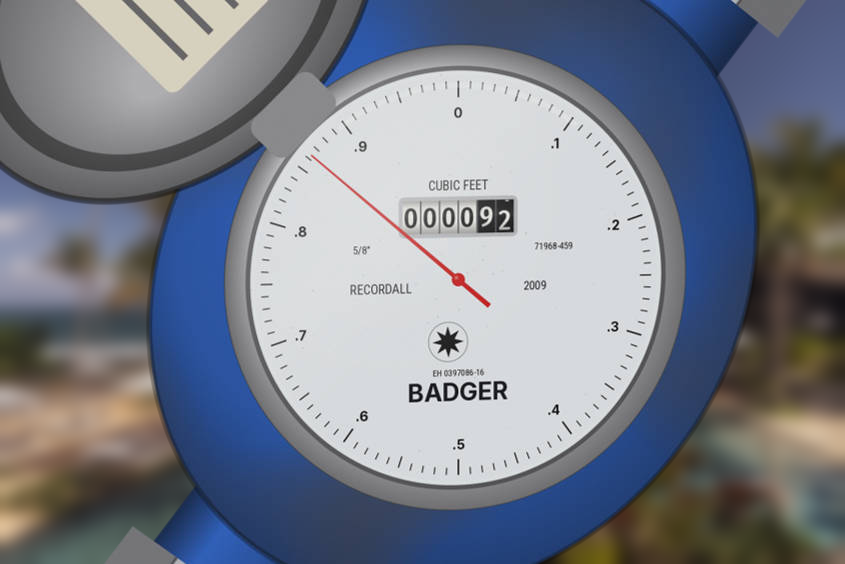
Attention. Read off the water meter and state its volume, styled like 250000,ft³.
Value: 91.86,ft³
